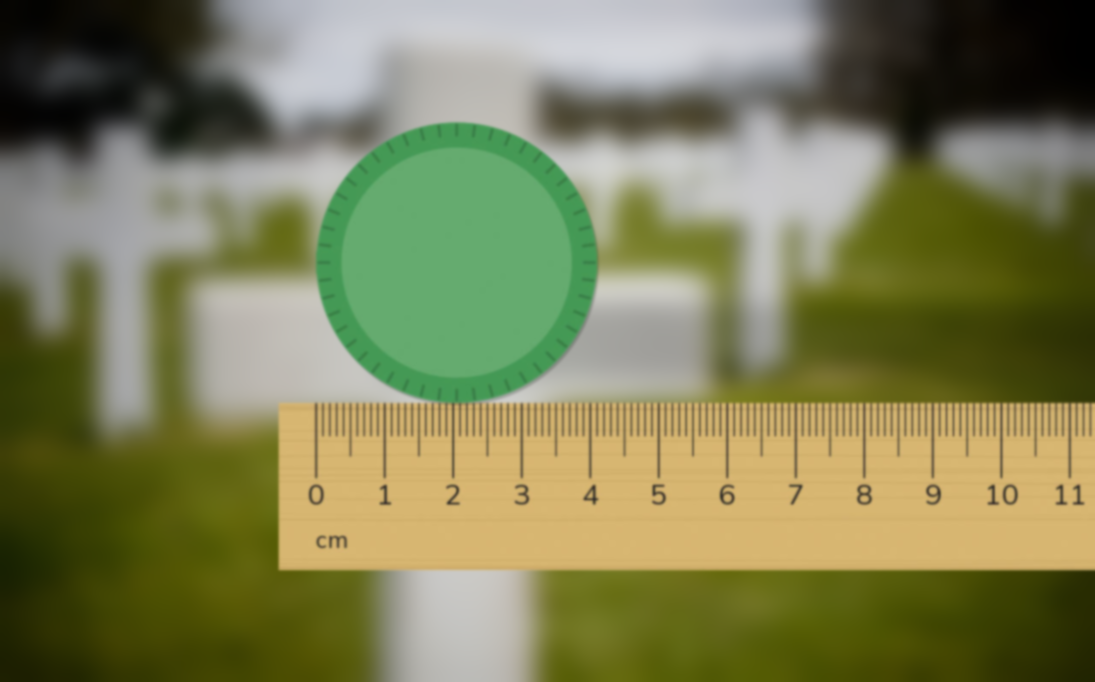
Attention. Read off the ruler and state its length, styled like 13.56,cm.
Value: 4.1,cm
